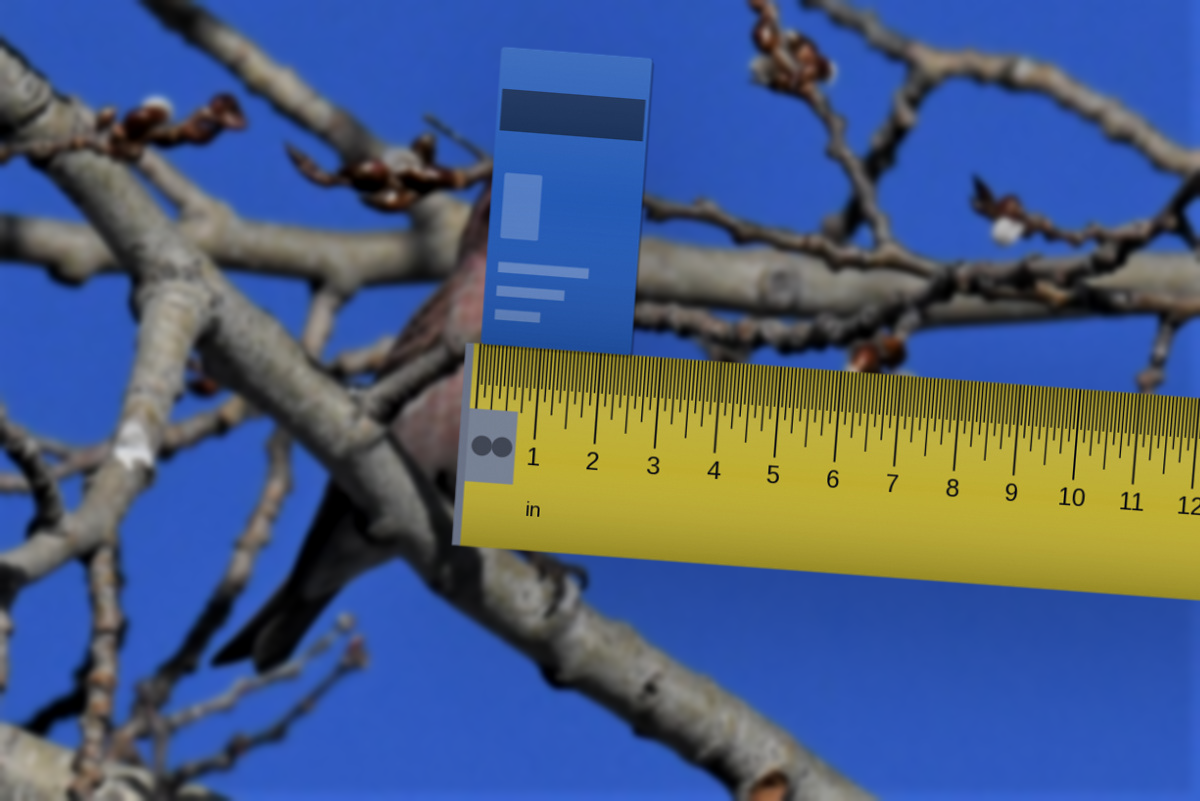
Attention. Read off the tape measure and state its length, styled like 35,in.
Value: 2.5,in
